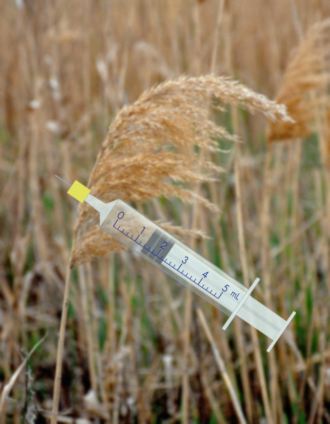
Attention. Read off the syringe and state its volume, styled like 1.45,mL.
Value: 1.4,mL
